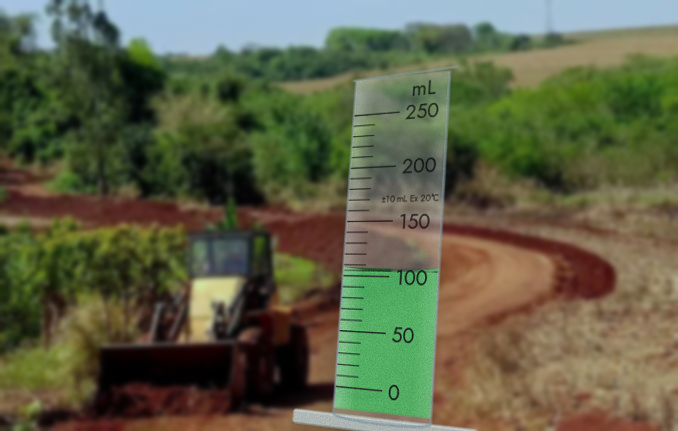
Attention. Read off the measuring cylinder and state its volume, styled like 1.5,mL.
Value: 105,mL
